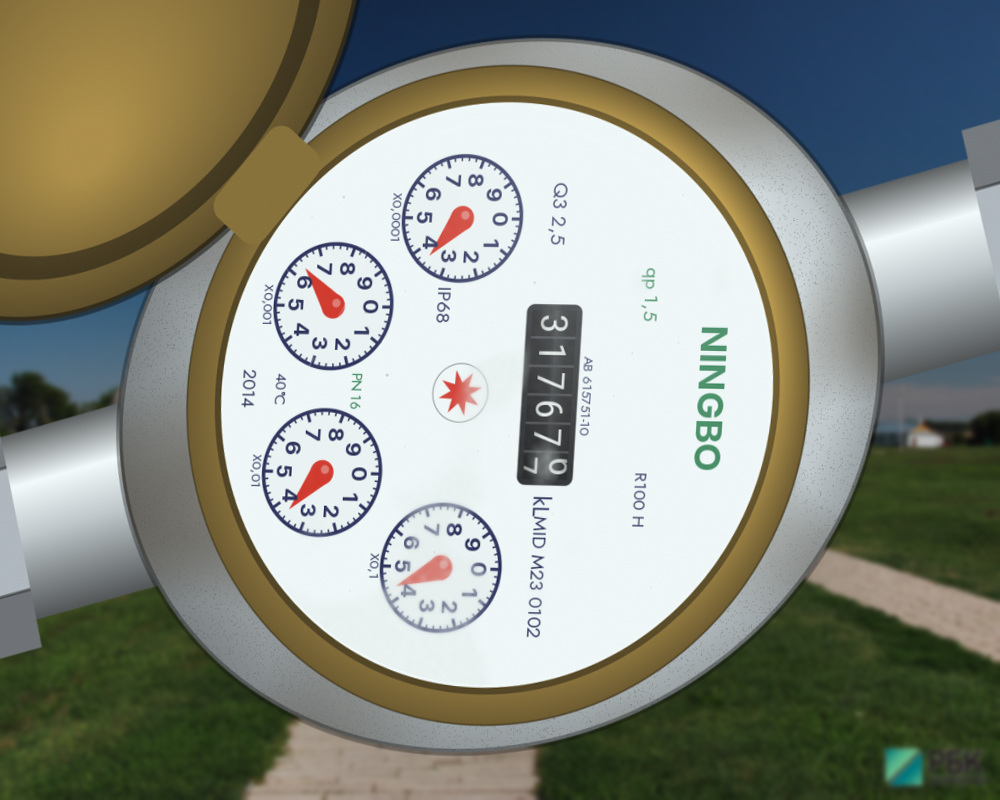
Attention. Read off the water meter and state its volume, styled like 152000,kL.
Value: 317676.4363,kL
